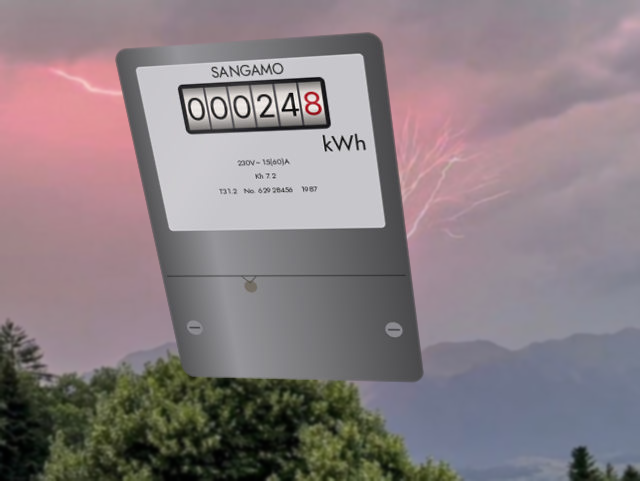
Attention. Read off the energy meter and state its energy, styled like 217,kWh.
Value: 24.8,kWh
